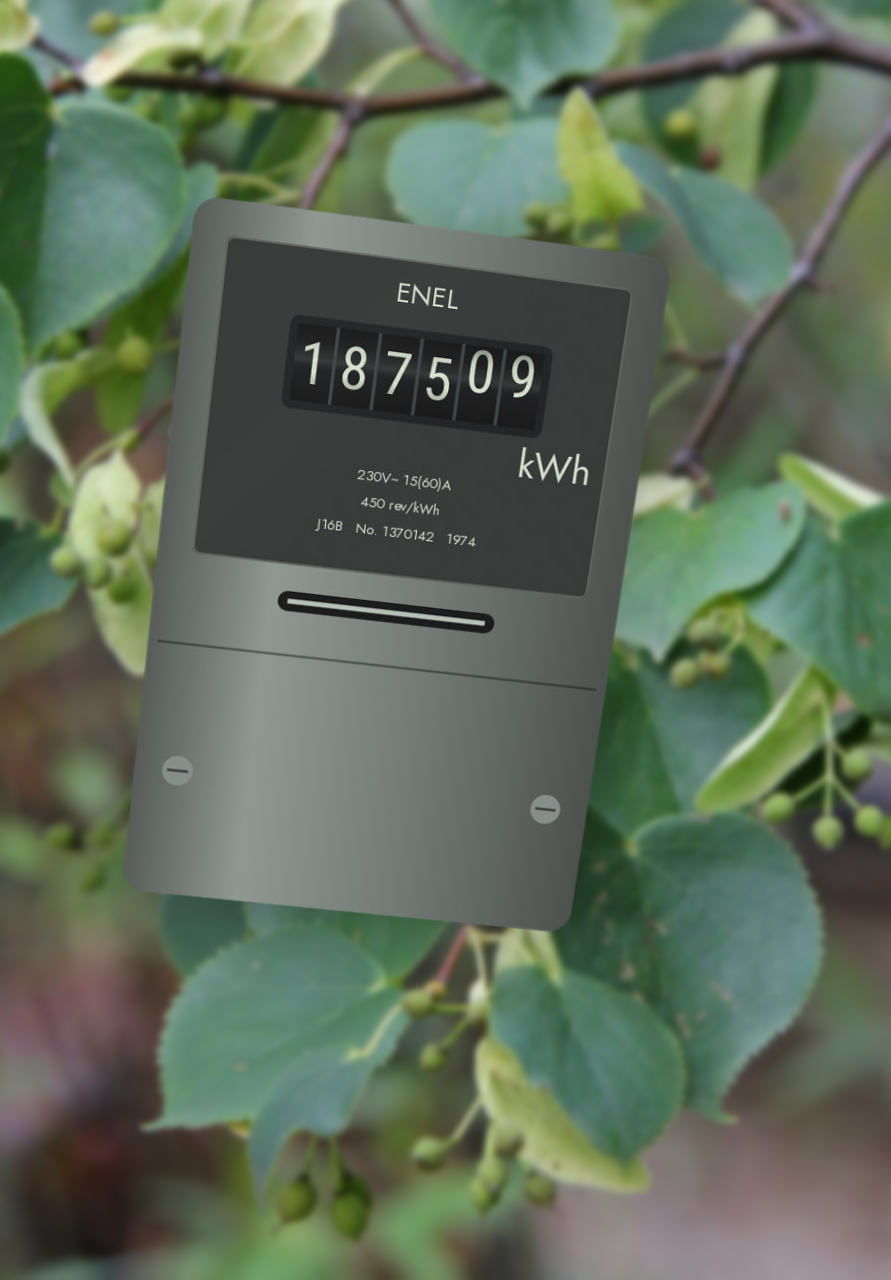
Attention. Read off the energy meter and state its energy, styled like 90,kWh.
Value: 187509,kWh
